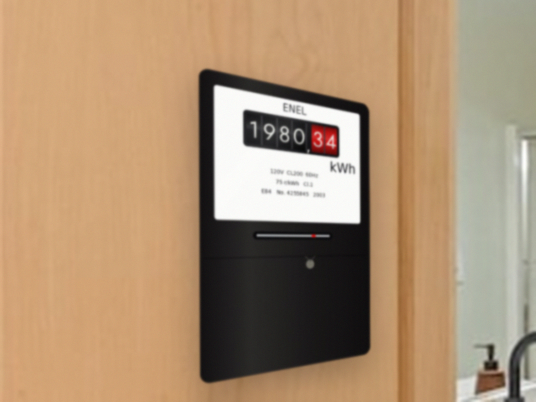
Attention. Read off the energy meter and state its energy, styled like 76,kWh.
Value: 1980.34,kWh
